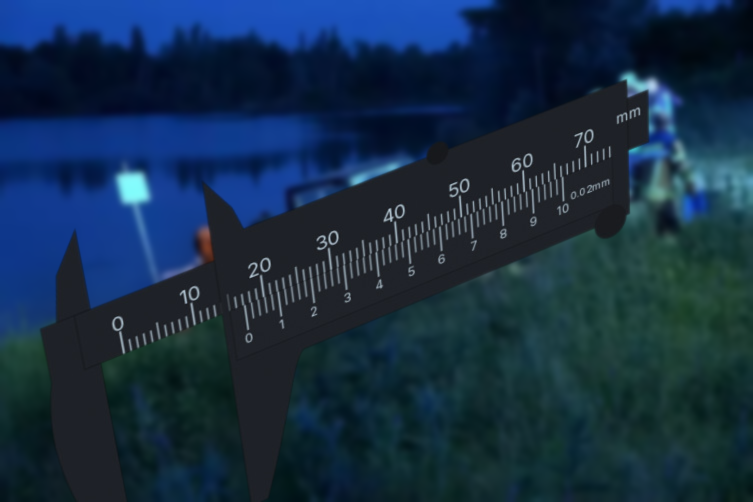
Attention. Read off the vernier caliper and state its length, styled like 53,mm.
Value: 17.2,mm
